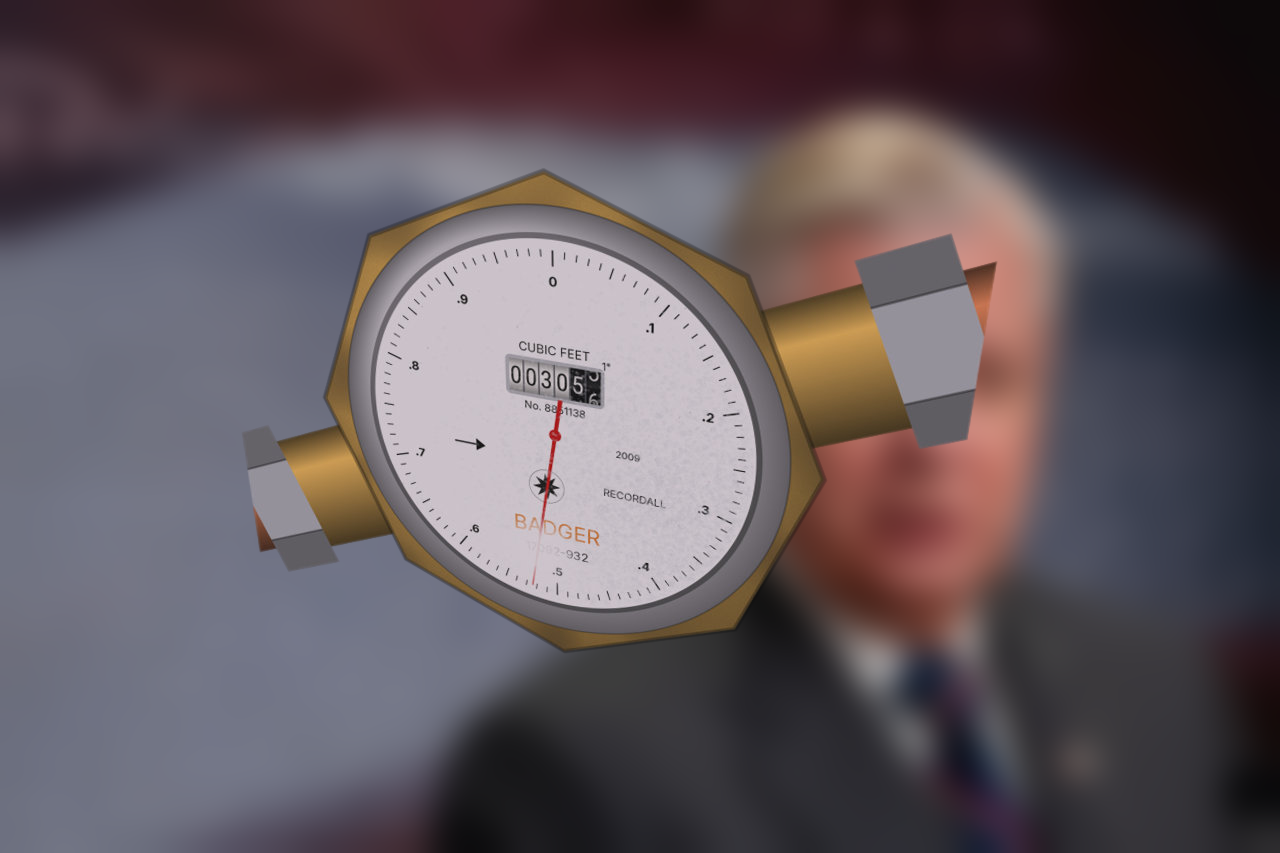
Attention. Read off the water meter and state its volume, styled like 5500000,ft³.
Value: 3055.52,ft³
